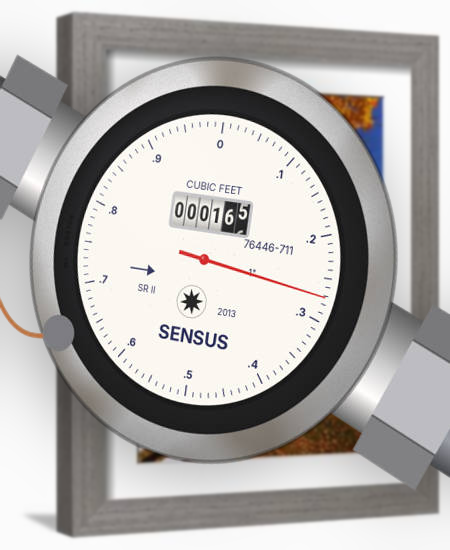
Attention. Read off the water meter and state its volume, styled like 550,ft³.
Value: 165.27,ft³
